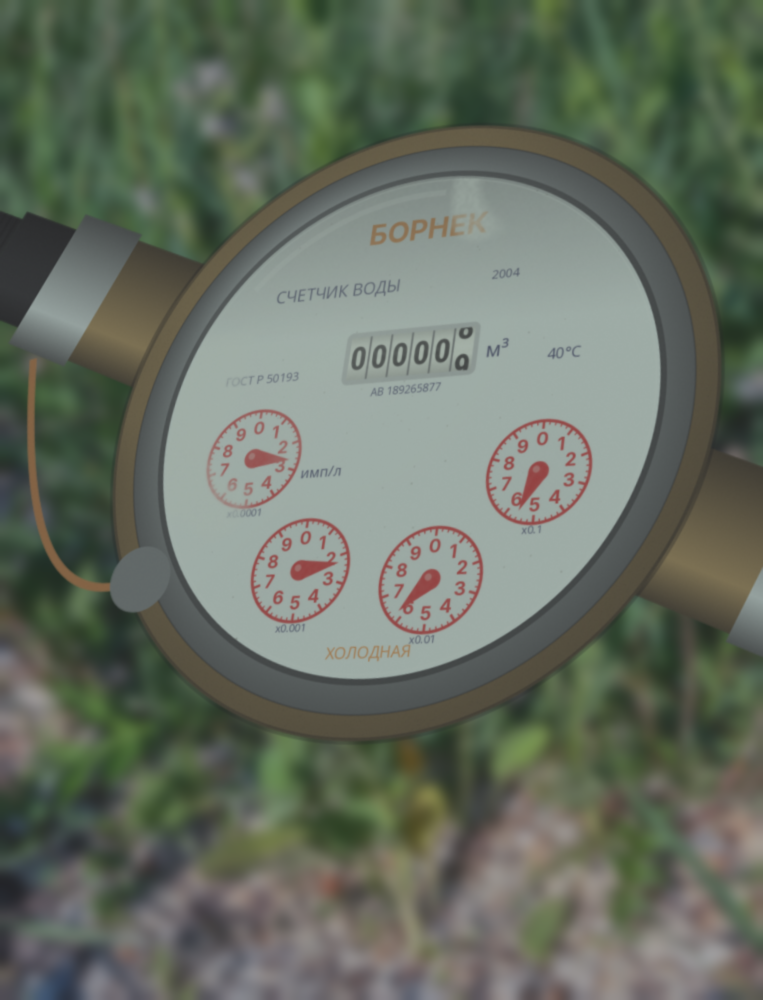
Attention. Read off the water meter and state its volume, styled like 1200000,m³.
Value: 8.5622,m³
